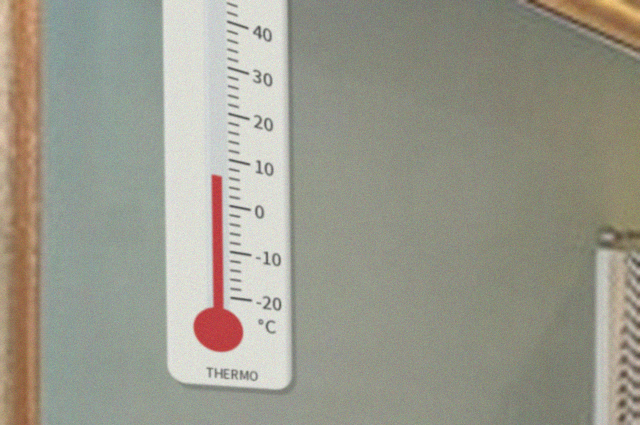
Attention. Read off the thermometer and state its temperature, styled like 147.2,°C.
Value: 6,°C
